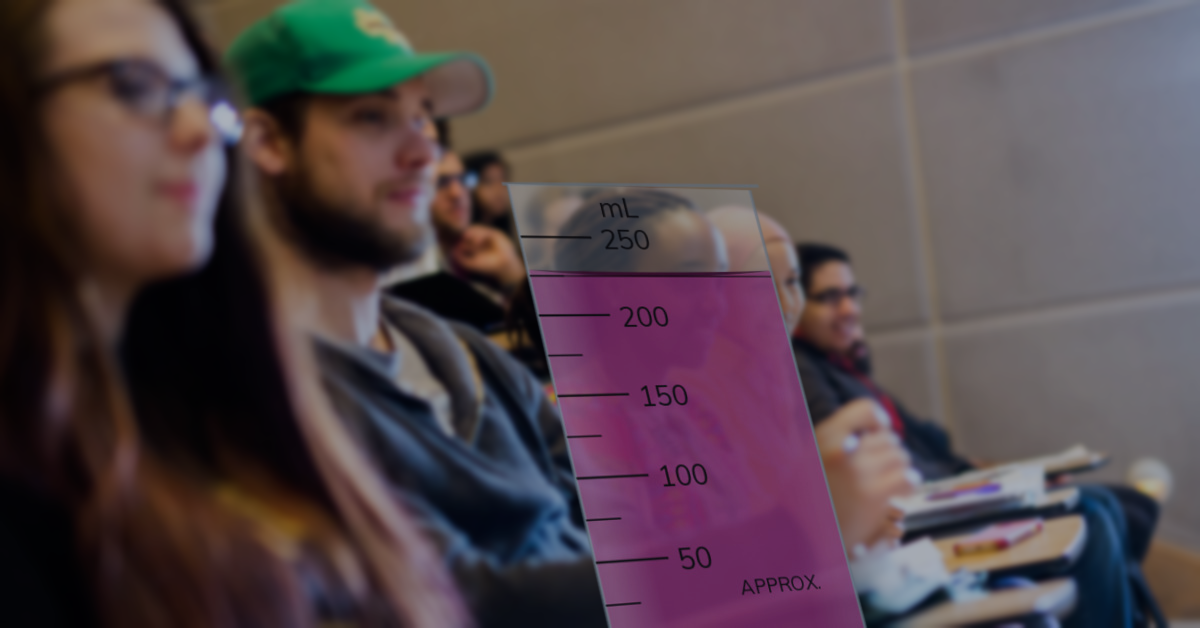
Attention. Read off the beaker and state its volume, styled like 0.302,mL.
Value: 225,mL
